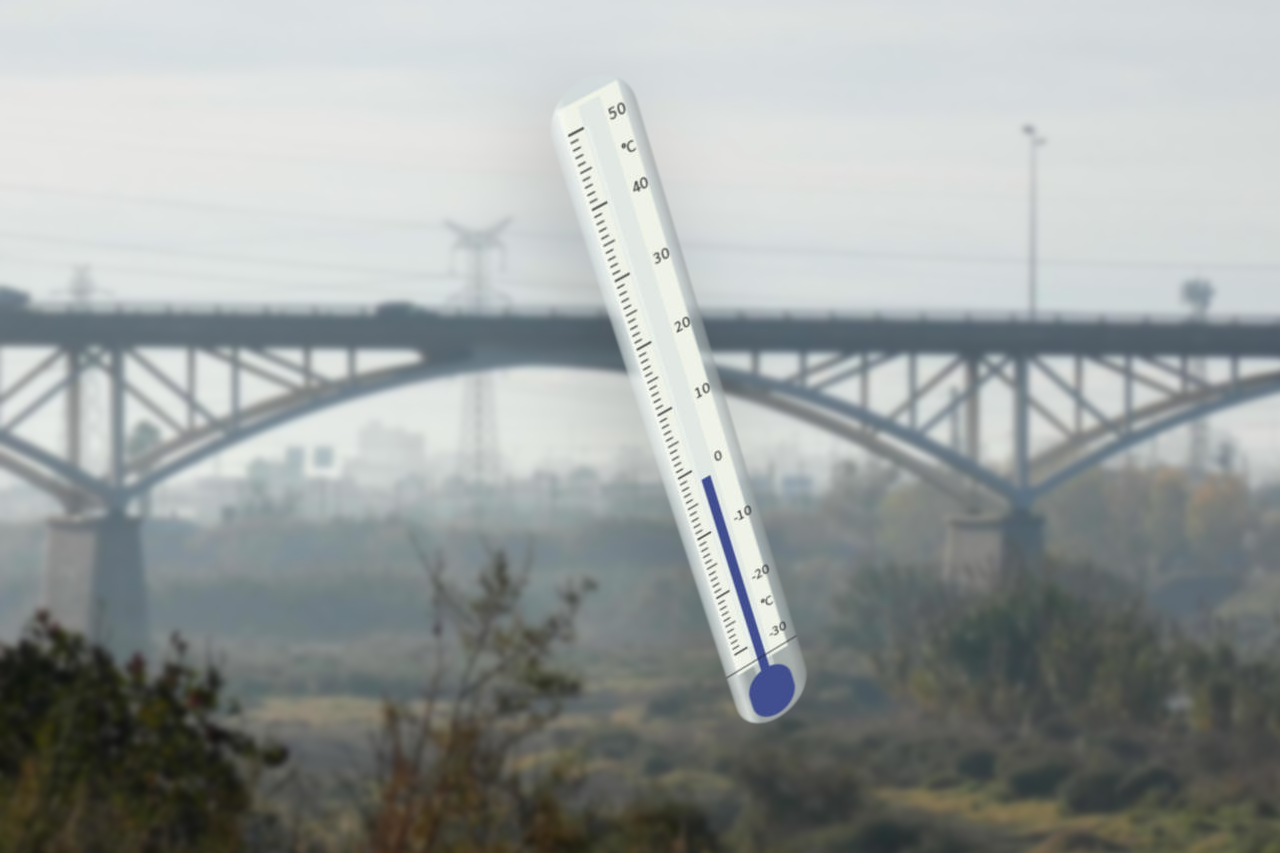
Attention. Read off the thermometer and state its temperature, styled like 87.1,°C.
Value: -2,°C
